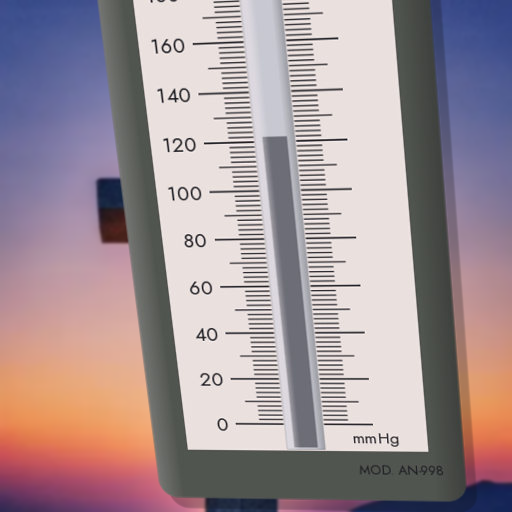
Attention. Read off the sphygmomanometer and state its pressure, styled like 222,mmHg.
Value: 122,mmHg
